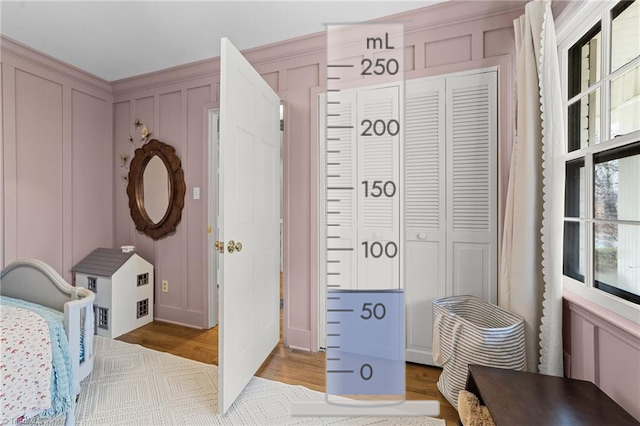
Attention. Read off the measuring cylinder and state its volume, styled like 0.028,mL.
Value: 65,mL
